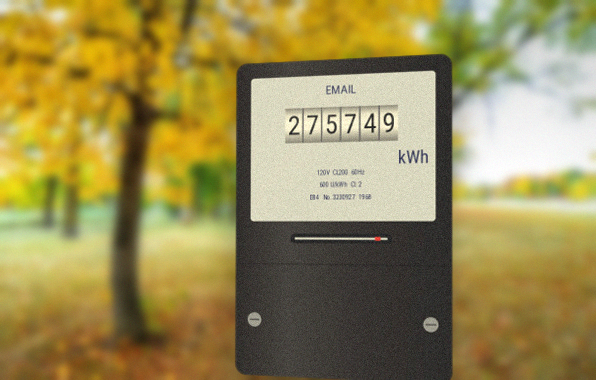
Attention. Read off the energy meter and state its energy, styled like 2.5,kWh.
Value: 275749,kWh
